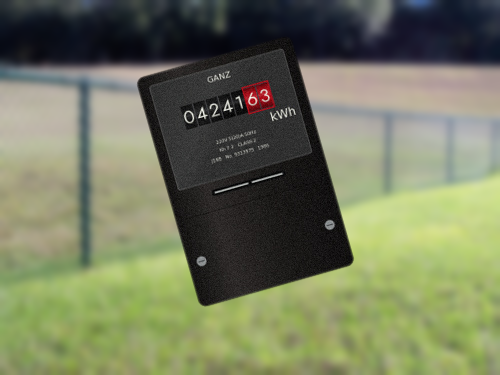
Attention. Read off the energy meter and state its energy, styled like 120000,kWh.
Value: 4241.63,kWh
